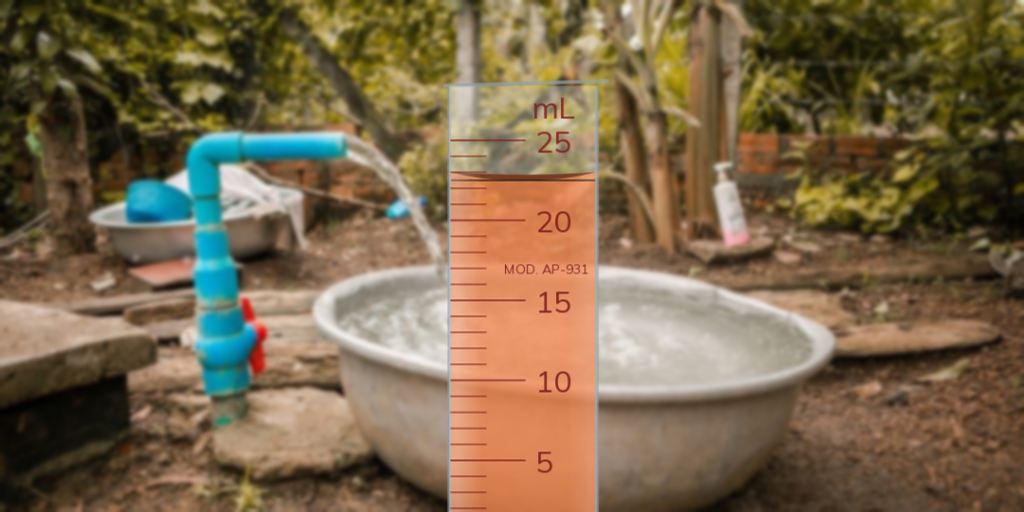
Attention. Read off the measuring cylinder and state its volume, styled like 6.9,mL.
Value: 22.5,mL
